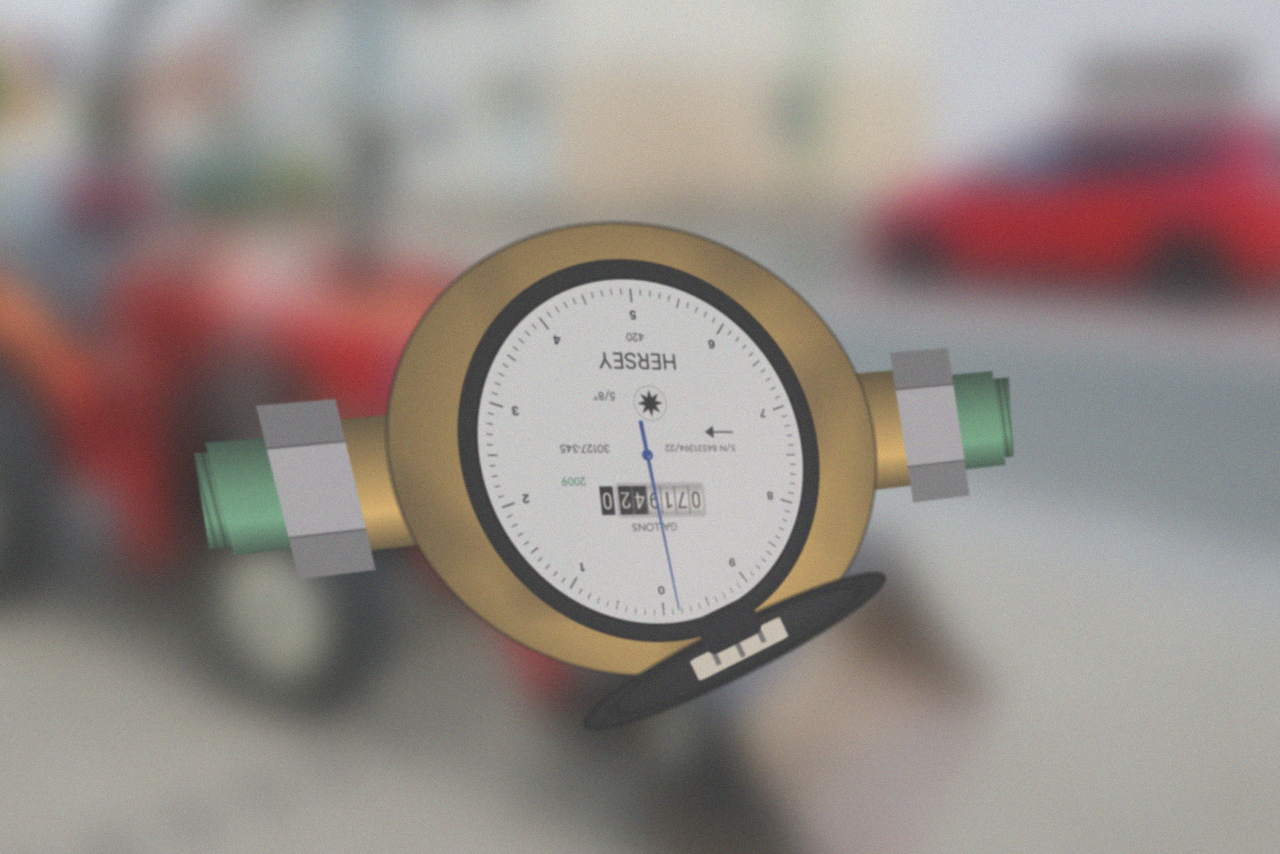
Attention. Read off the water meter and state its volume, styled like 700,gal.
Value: 719419.8,gal
